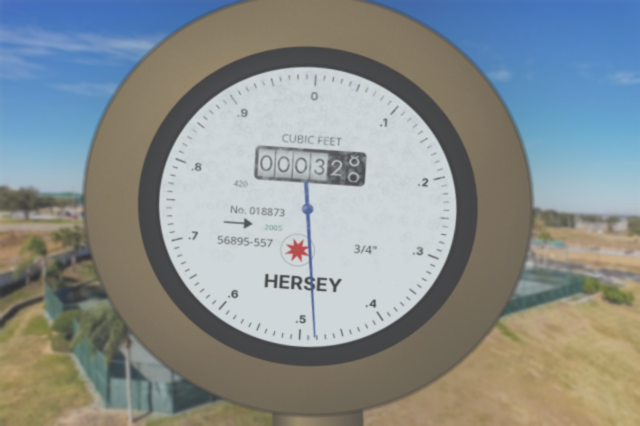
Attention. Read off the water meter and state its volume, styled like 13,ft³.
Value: 328.48,ft³
